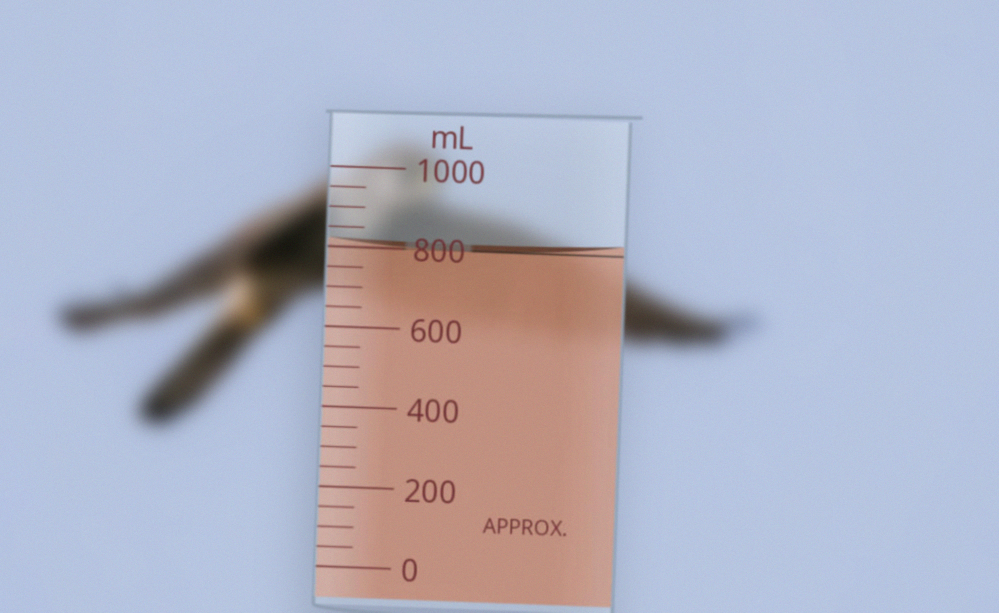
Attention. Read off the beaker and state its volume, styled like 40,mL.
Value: 800,mL
